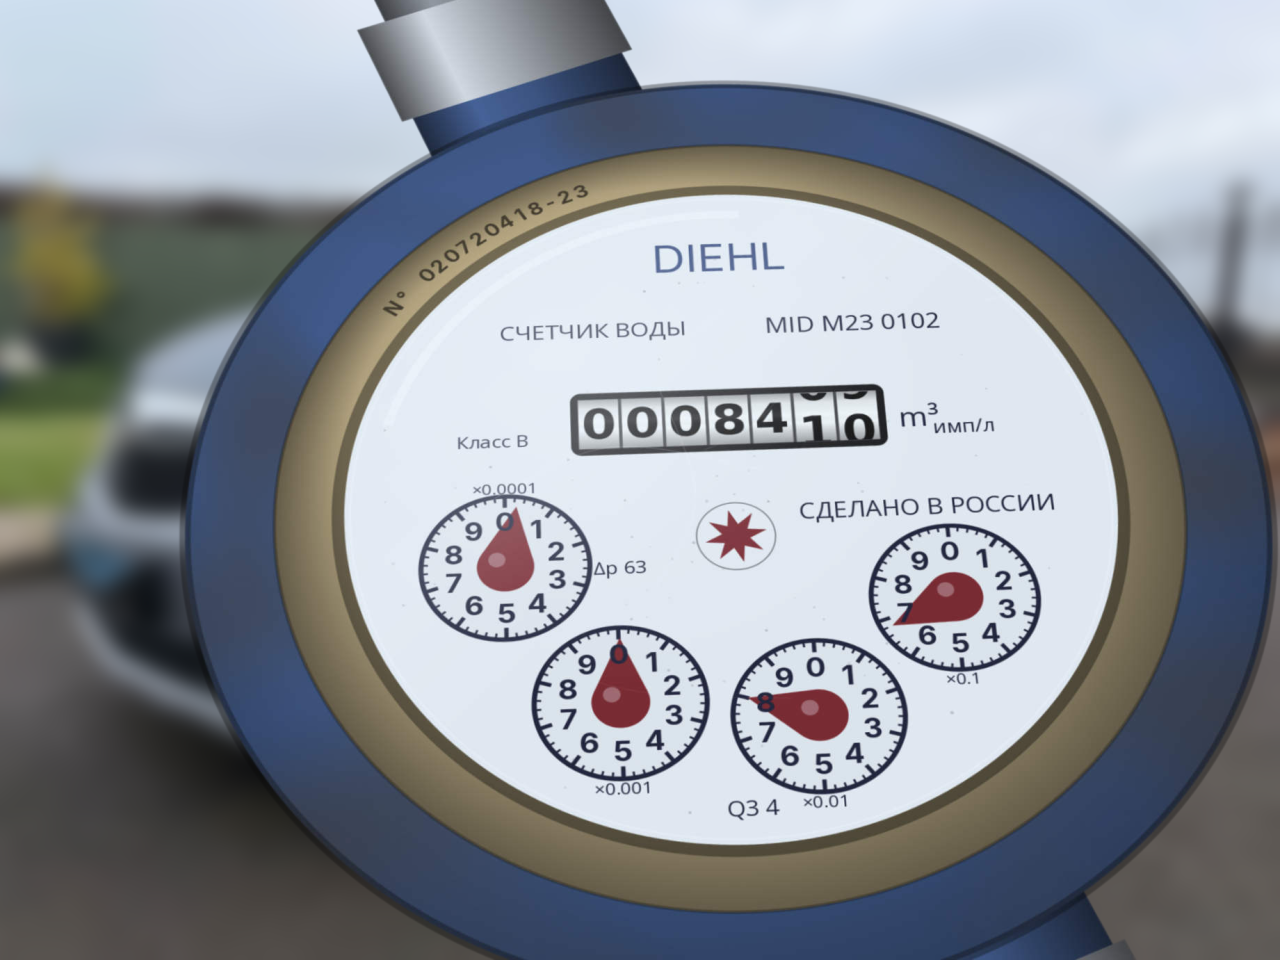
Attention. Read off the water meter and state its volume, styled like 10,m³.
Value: 8409.6800,m³
